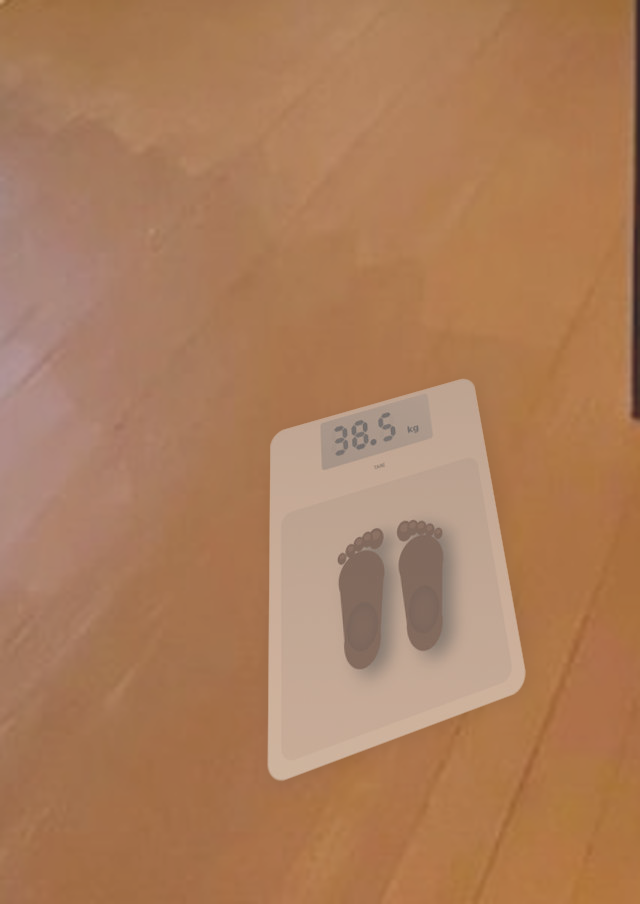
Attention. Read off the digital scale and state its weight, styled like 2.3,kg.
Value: 38.5,kg
